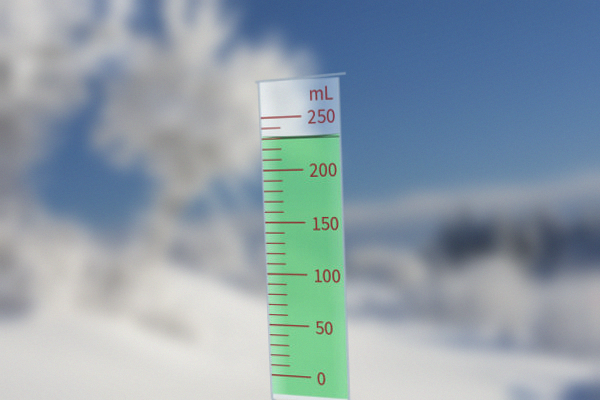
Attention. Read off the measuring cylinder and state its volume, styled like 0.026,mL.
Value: 230,mL
